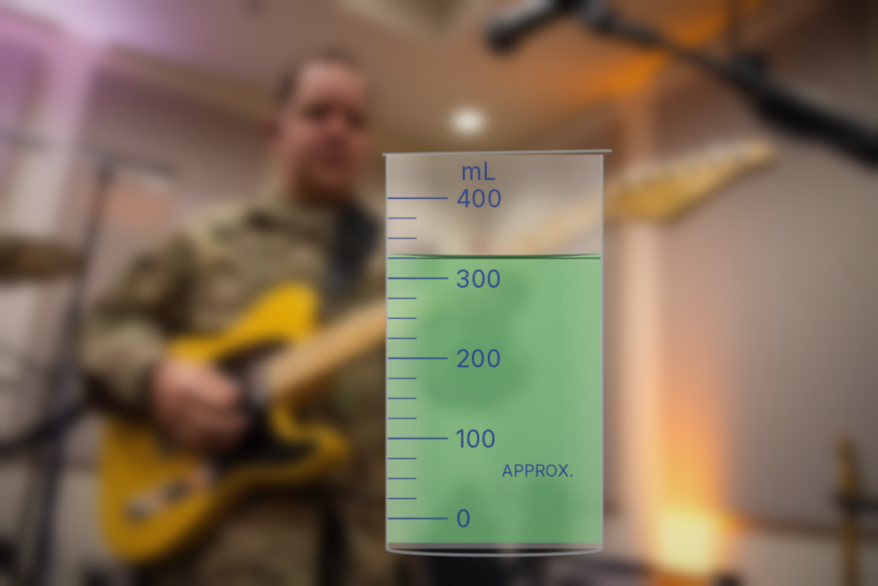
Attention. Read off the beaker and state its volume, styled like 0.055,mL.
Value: 325,mL
